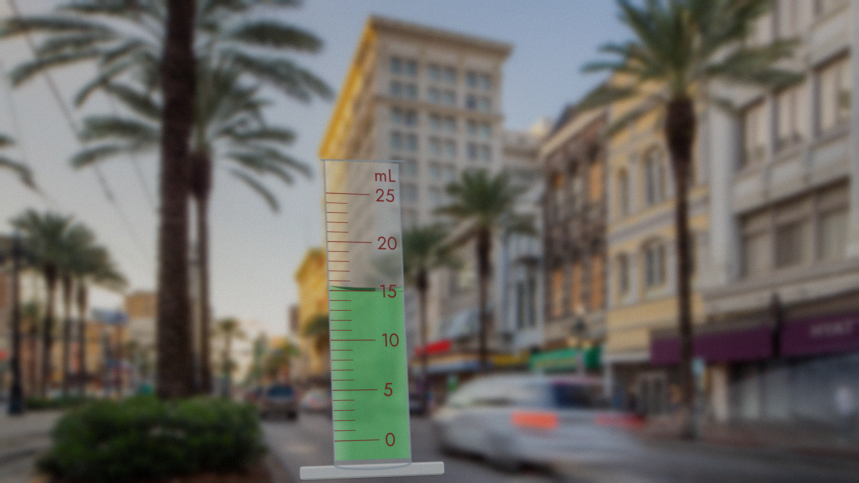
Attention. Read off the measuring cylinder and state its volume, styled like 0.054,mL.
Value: 15,mL
